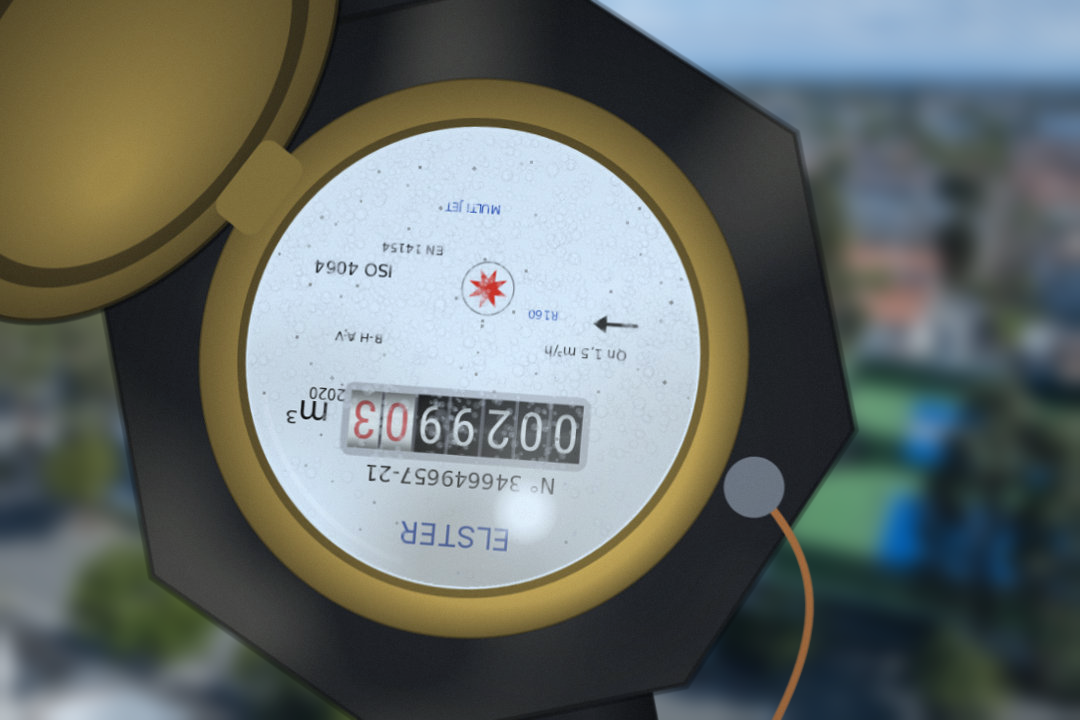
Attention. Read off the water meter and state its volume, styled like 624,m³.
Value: 299.03,m³
